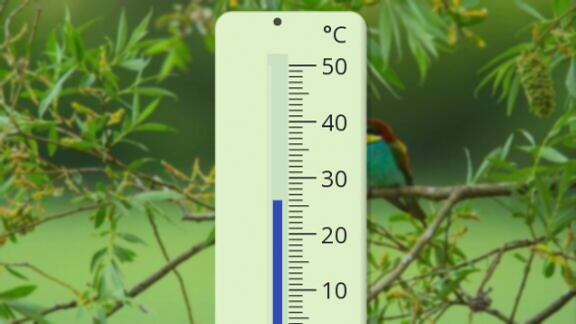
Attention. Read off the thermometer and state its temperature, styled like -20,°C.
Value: 26,°C
